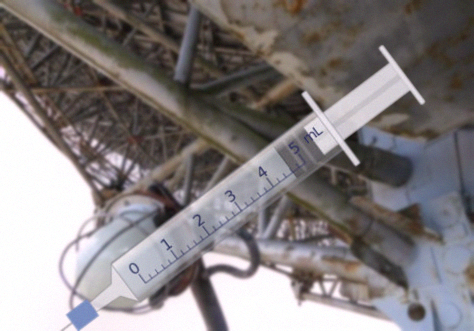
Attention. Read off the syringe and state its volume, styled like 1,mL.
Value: 4.6,mL
